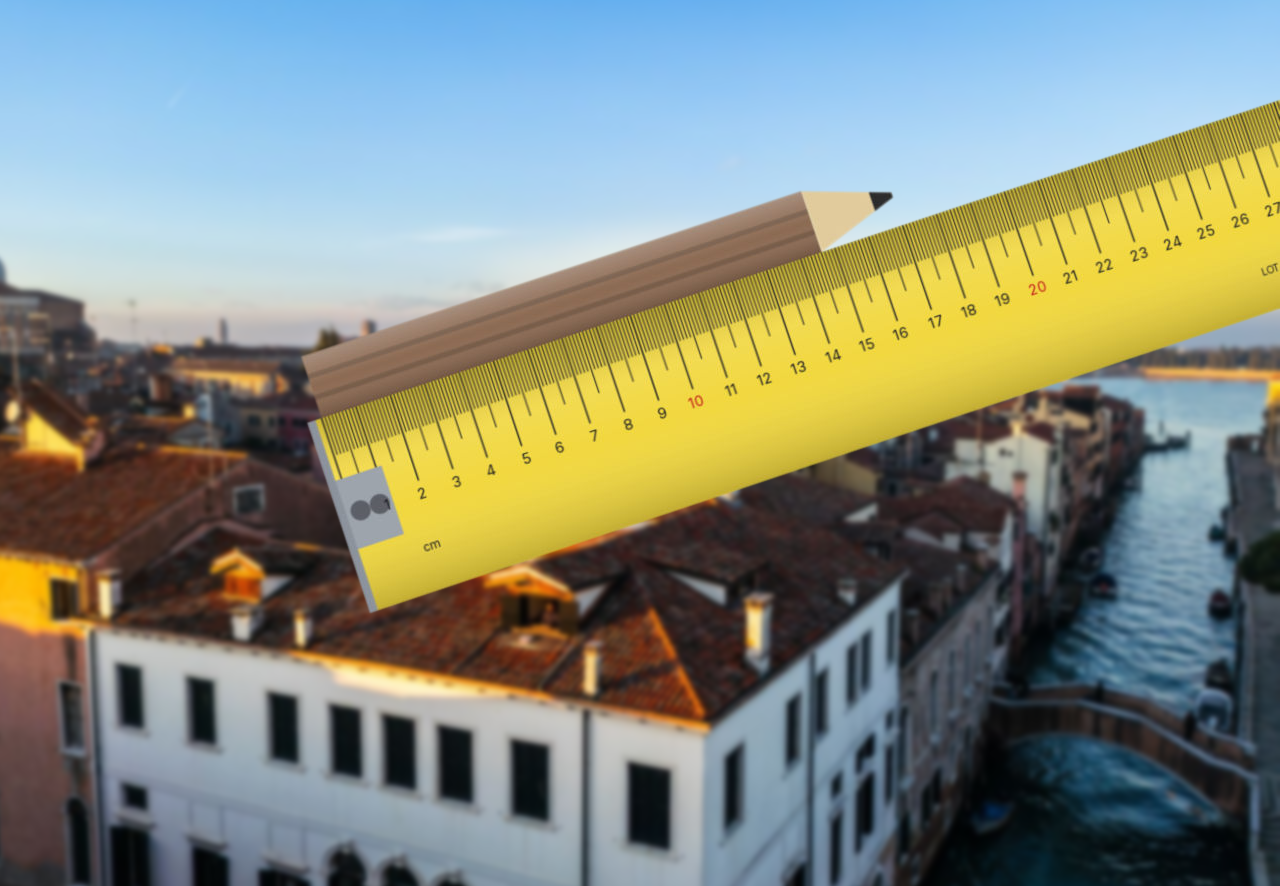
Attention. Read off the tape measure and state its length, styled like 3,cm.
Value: 17,cm
